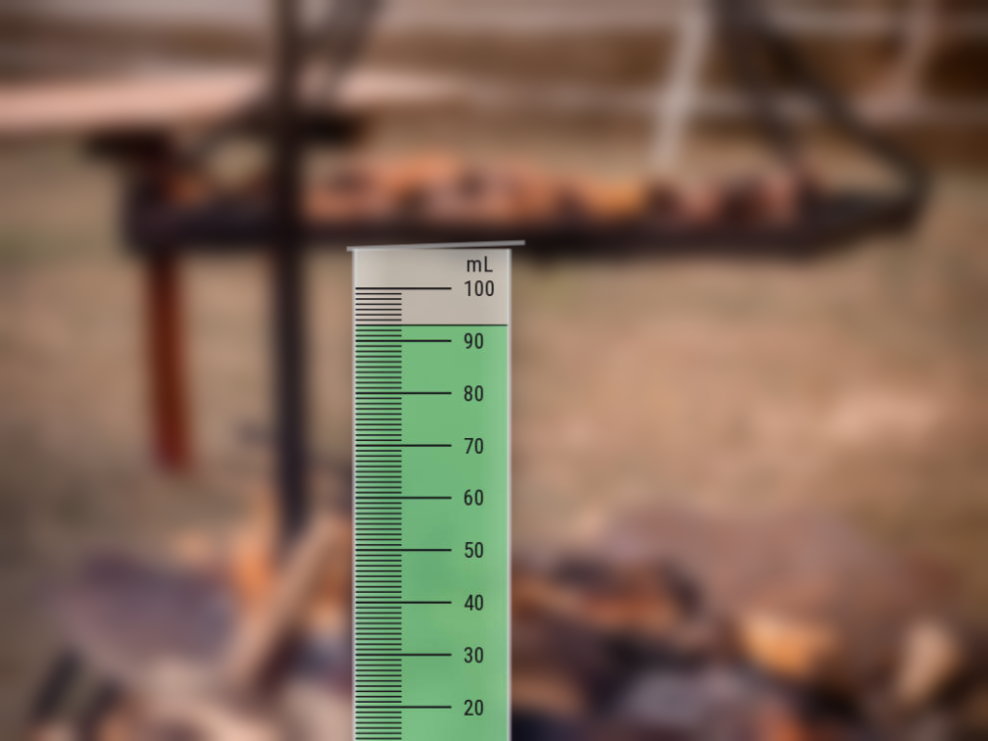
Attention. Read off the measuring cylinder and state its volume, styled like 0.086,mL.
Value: 93,mL
